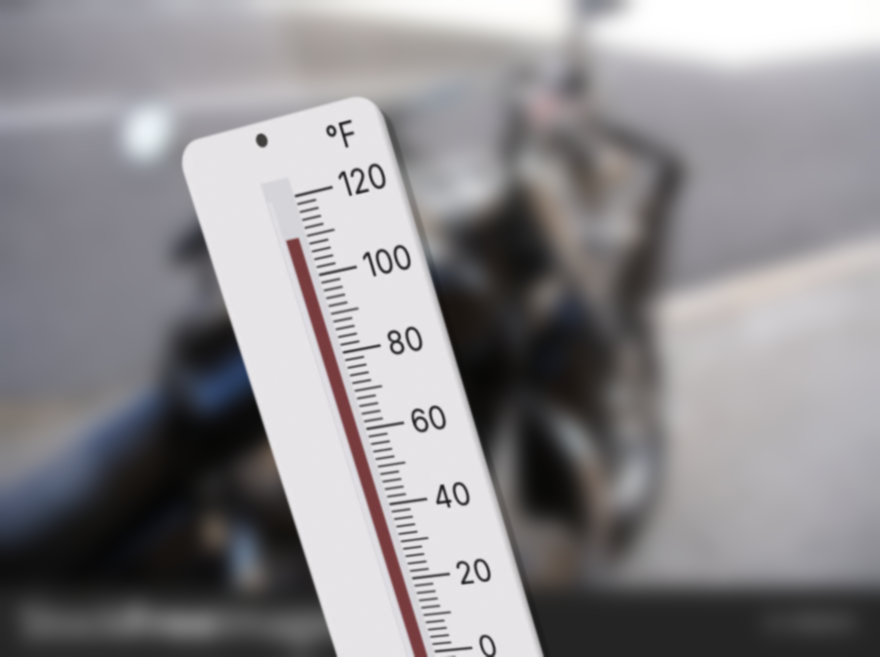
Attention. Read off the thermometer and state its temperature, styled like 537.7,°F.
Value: 110,°F
